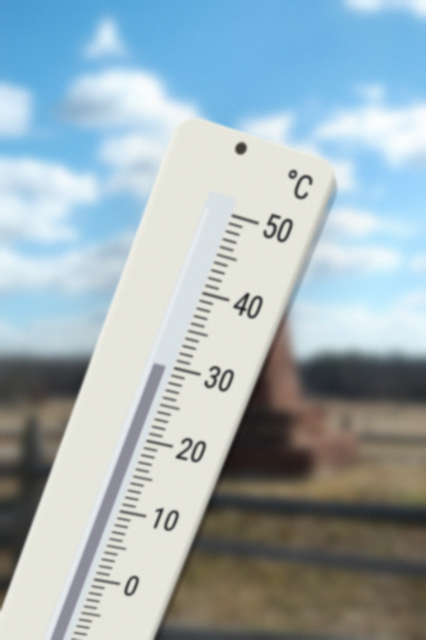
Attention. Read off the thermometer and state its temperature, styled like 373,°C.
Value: 30,°C
